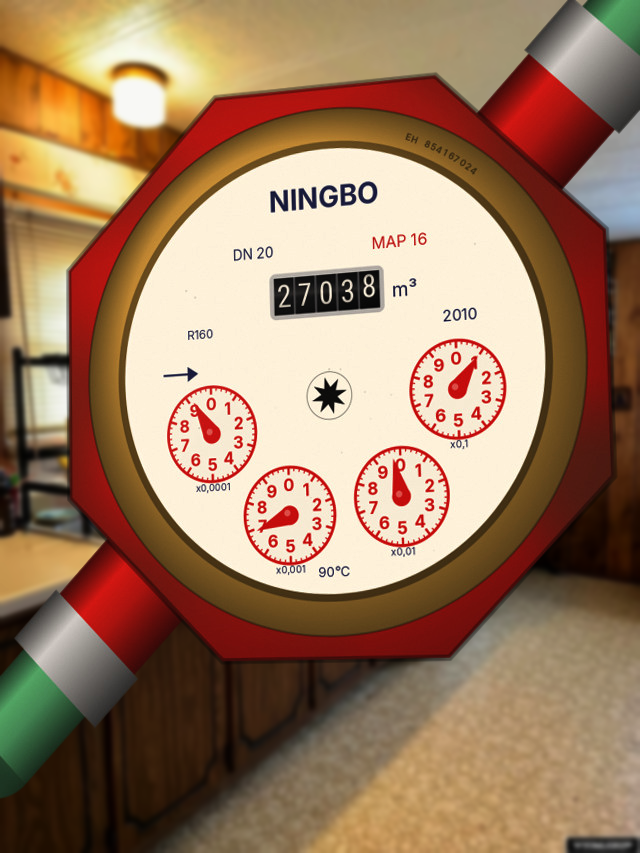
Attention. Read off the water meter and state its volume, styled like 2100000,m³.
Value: 27038.0969,m³
